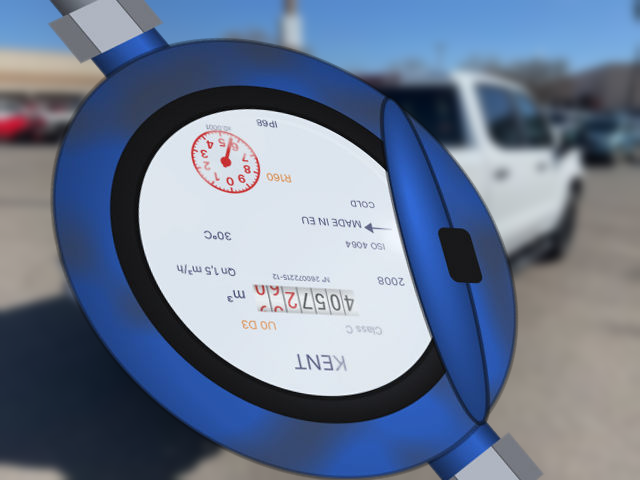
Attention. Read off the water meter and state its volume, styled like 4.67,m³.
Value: 4057.2595,m³
